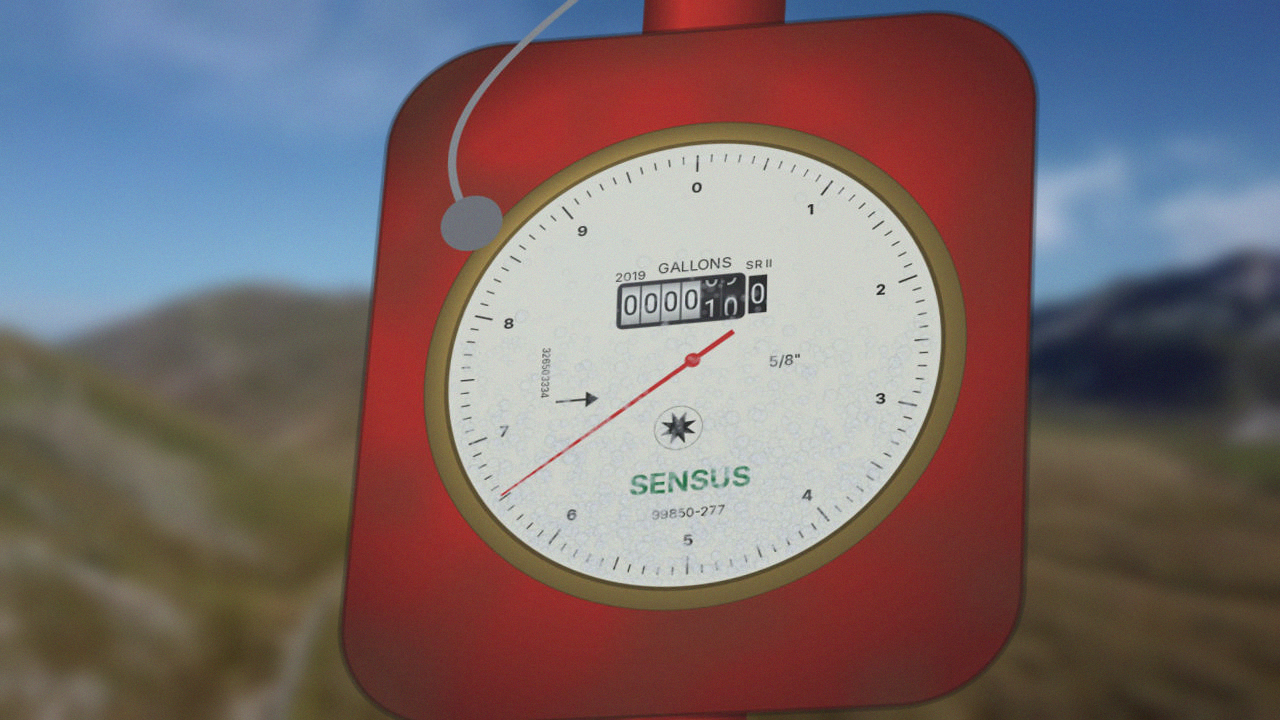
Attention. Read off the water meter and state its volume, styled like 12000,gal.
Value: 96.5,gal
